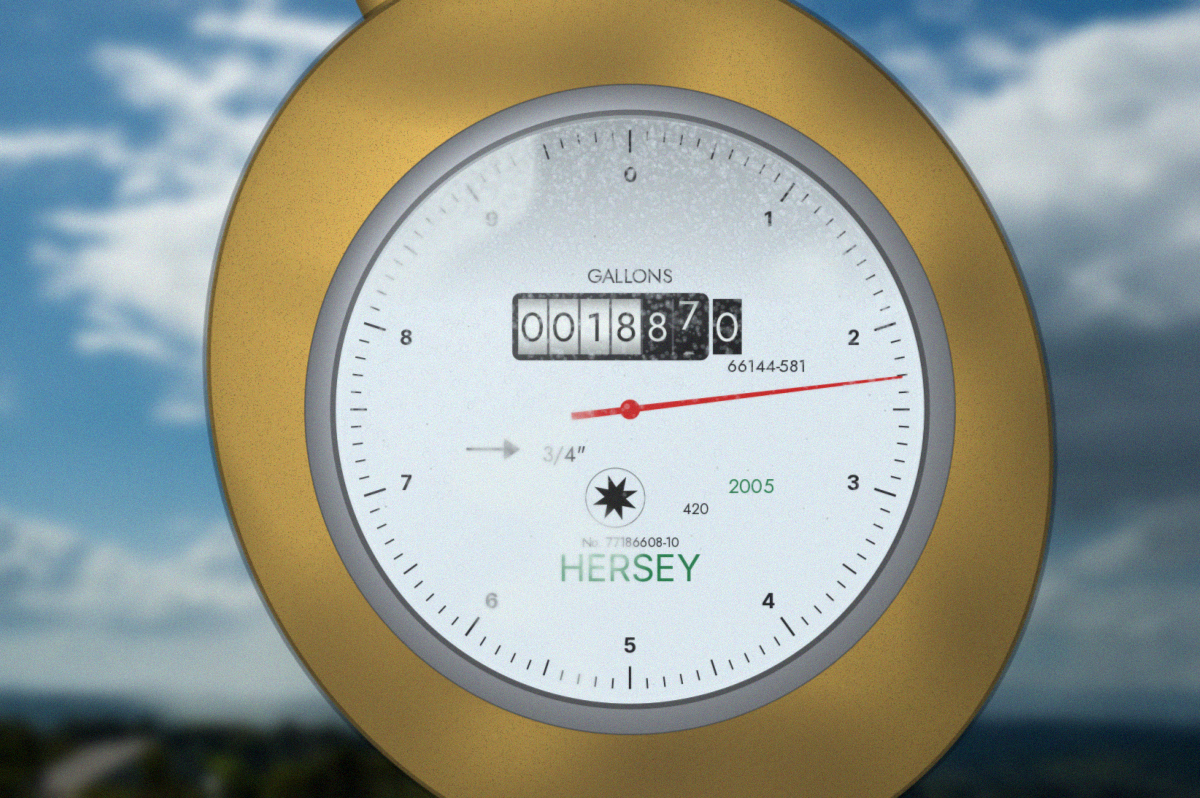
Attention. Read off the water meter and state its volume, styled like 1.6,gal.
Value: 18872.3,gal
